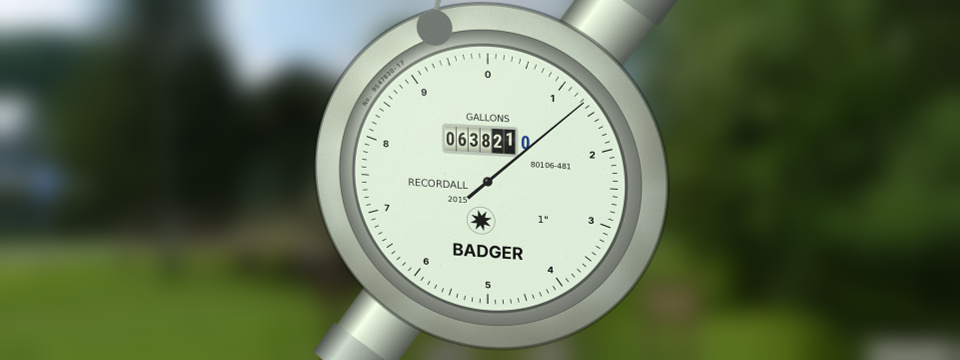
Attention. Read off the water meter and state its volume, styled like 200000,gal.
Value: 638211.3,gal
